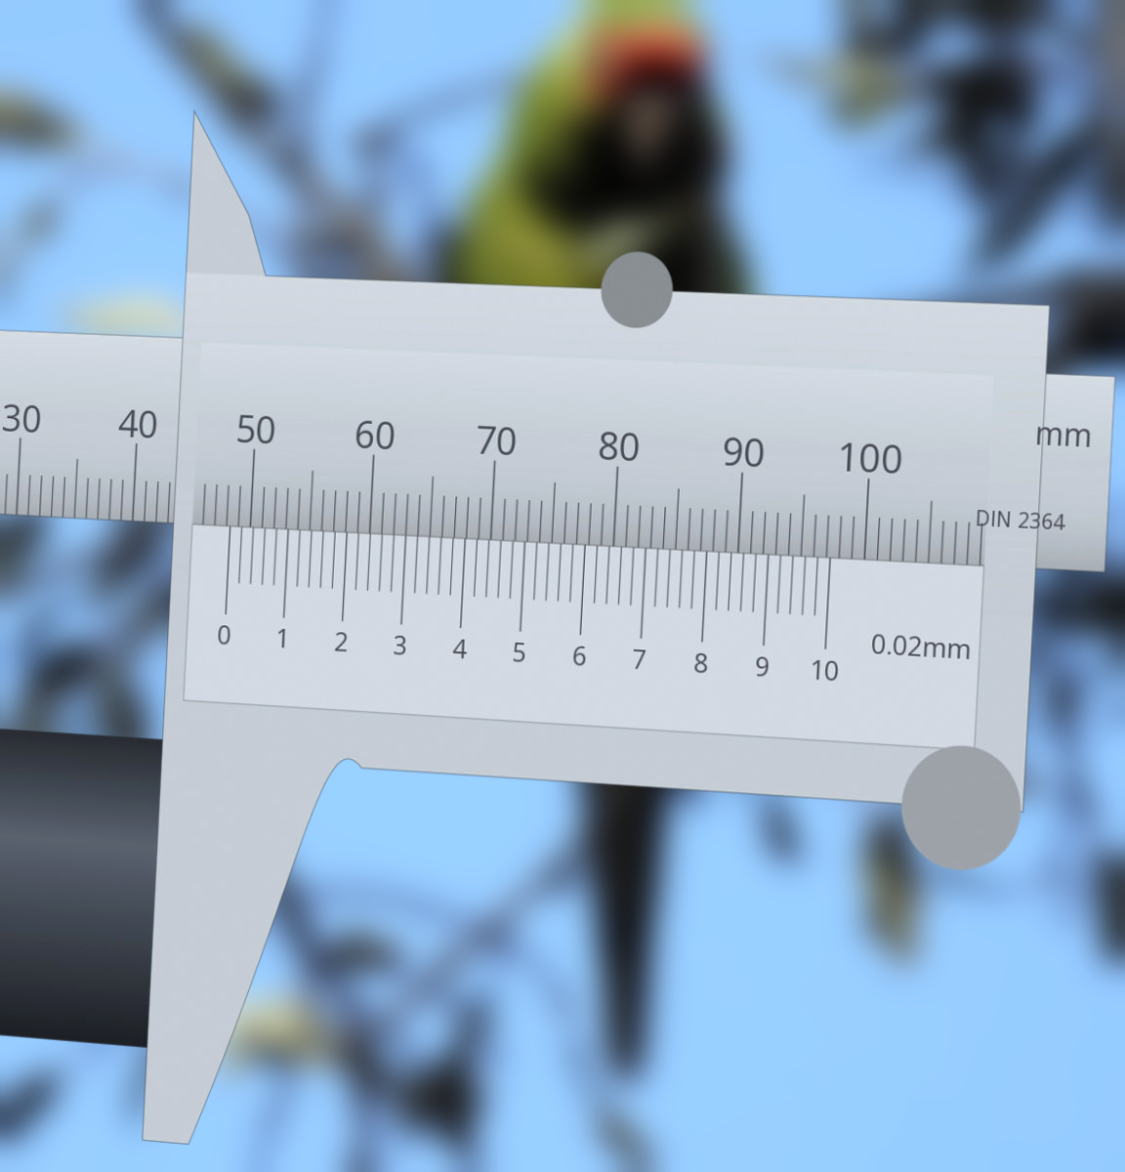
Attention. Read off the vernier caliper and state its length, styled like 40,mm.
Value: 48.3,mm
